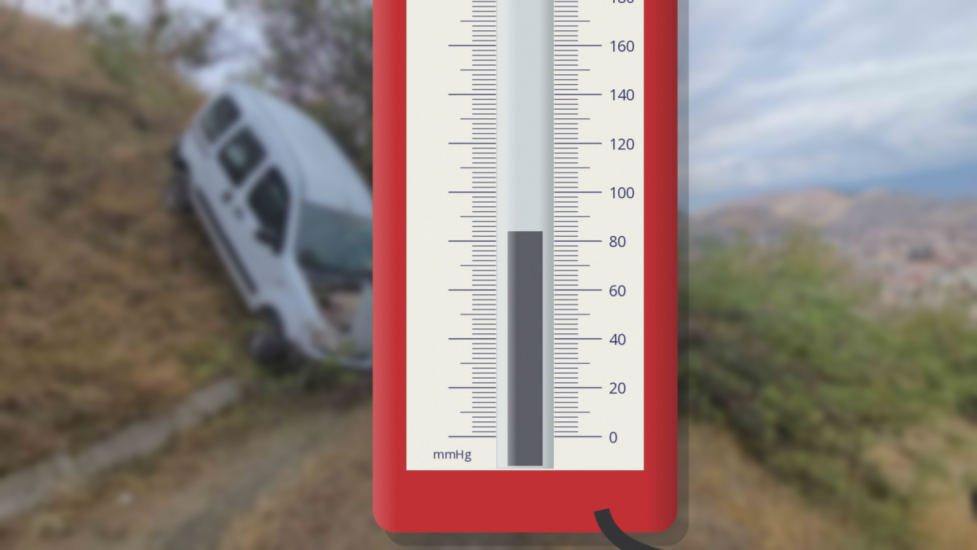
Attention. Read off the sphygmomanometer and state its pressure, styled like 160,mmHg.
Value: 84,mmHg
